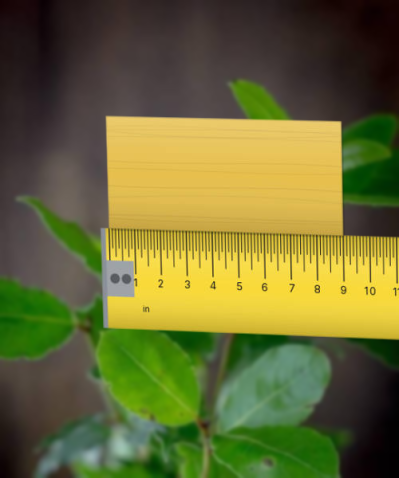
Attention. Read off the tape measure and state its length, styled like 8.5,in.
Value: 9,in
